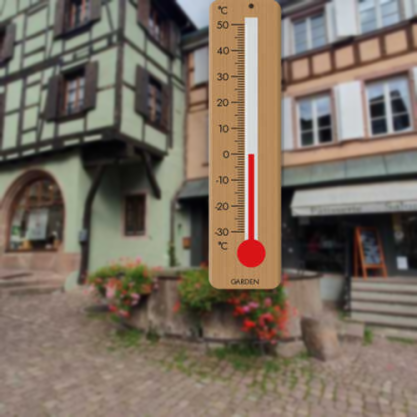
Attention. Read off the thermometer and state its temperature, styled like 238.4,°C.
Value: 0,°C
